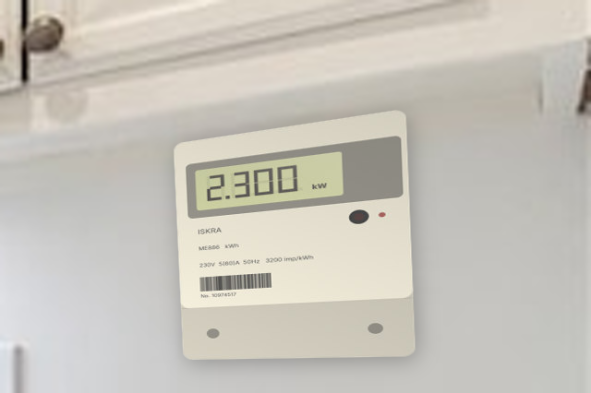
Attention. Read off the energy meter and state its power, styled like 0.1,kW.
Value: 2.300,kW
